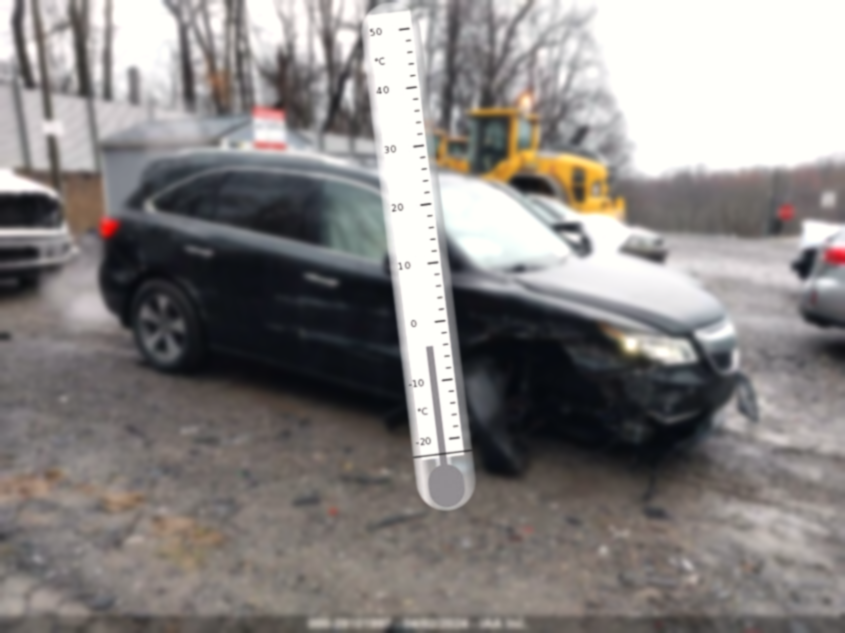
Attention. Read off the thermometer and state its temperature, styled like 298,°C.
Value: -4,°C
